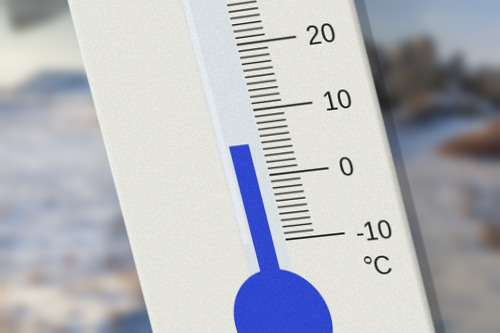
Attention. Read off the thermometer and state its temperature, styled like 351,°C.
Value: 5,°C
